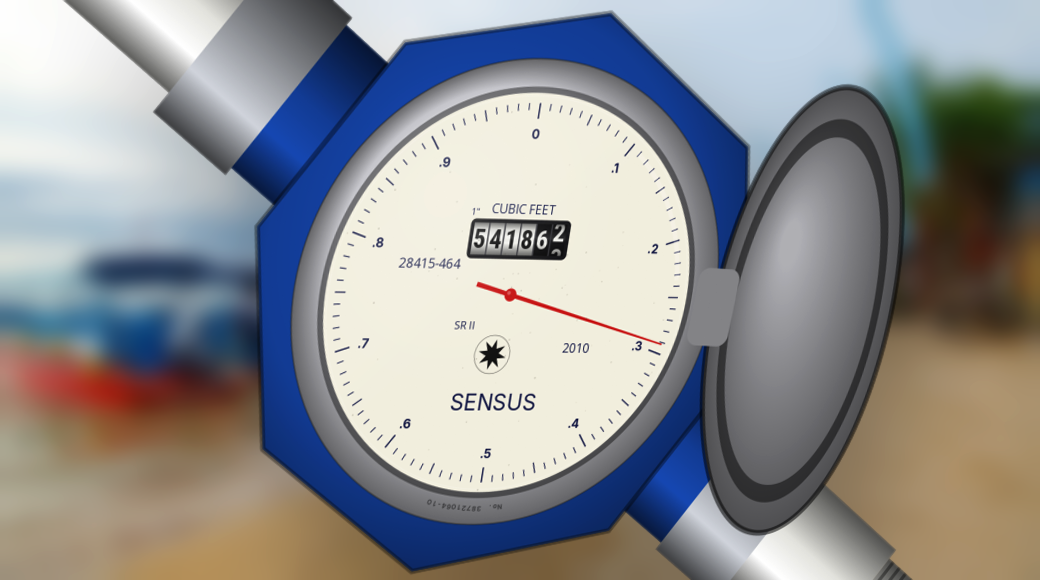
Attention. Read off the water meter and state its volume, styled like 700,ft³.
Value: 541862.29,ft³
